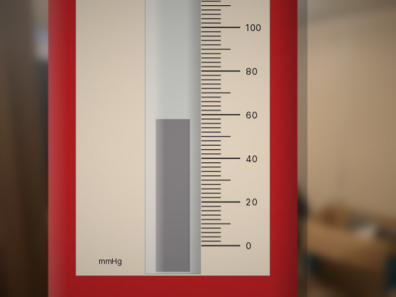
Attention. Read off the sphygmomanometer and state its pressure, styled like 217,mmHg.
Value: 58,mmHg
